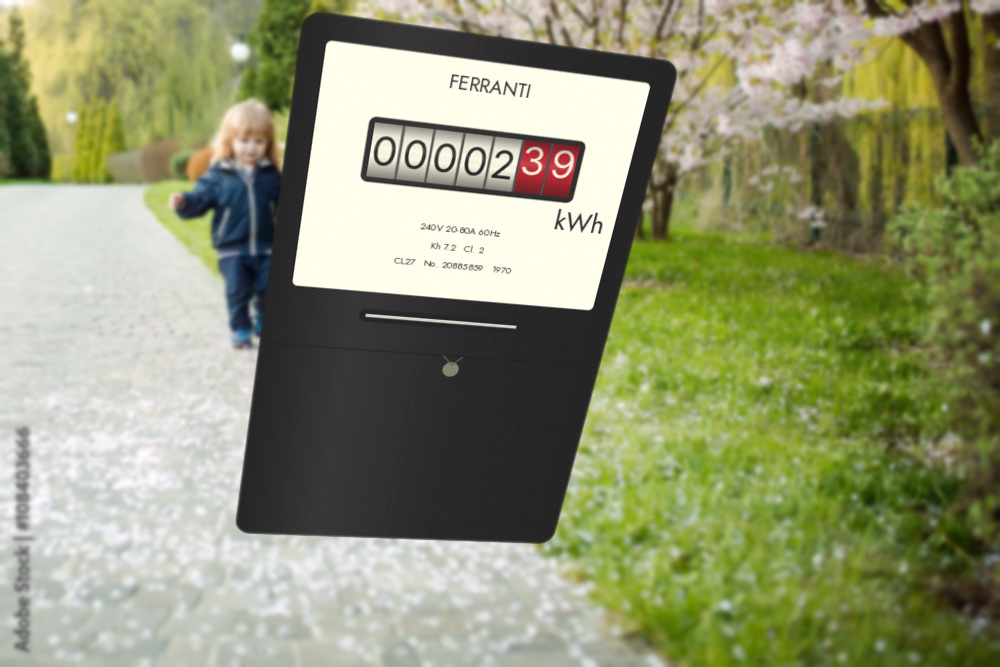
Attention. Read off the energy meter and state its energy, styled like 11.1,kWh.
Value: 2.39,kWh
